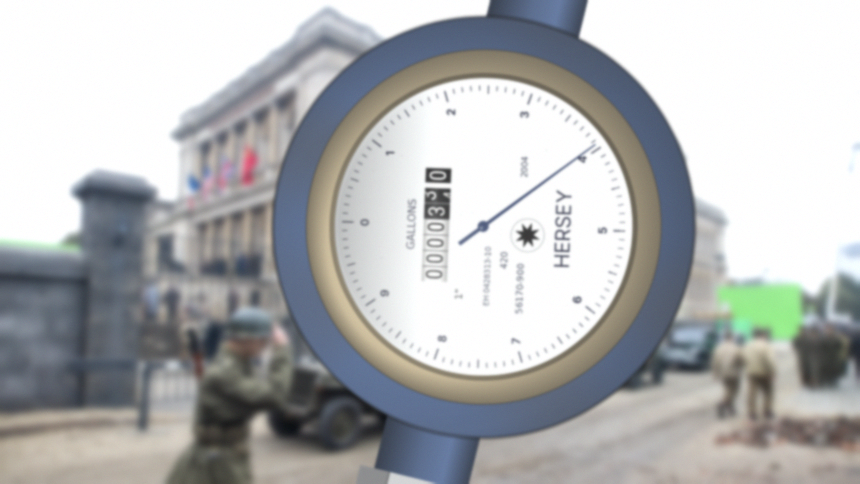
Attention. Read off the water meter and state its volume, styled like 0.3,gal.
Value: 333.9,gal
